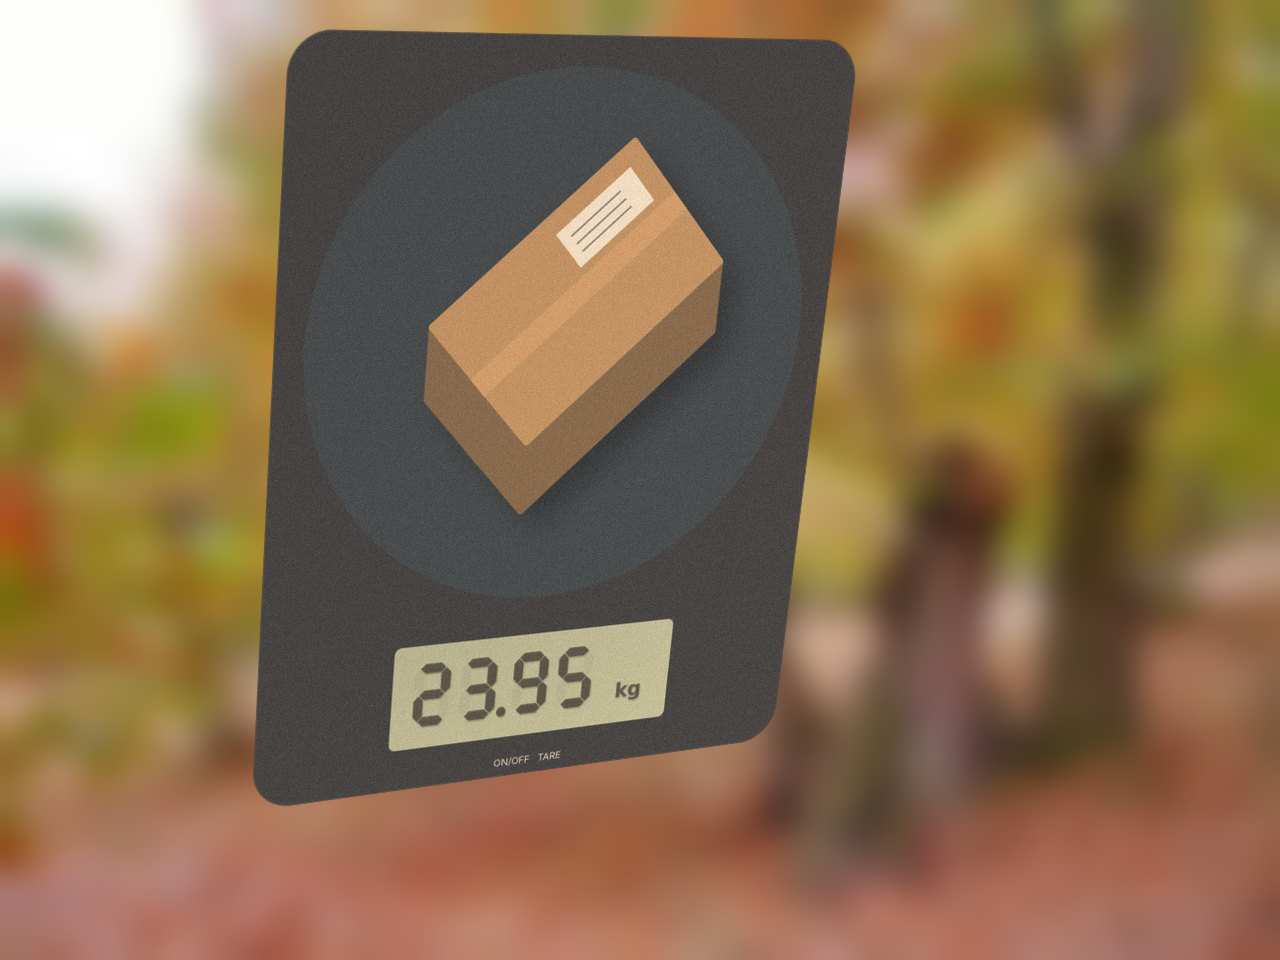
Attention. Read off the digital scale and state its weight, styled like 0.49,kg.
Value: 23.95,kg
